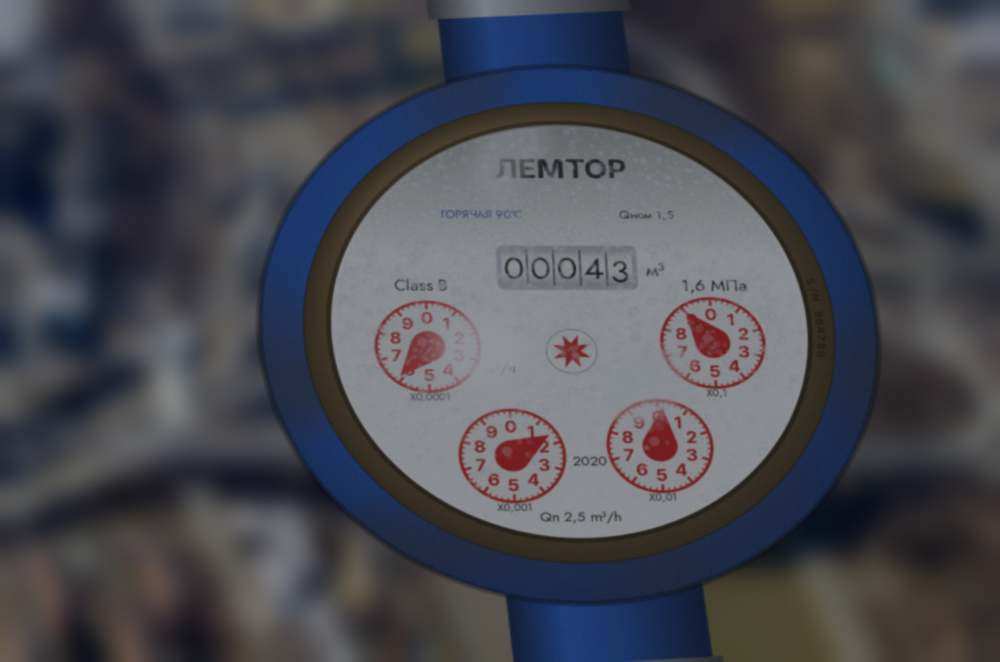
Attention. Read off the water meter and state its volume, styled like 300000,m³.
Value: 42.9016,m³
